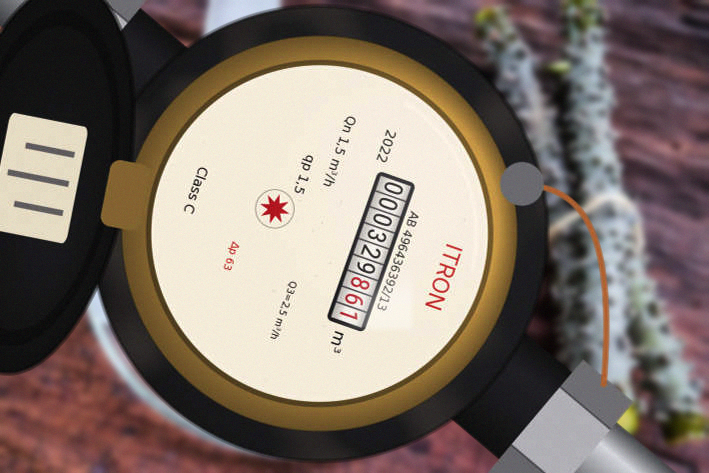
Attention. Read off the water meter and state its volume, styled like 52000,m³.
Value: 329.861,m³
